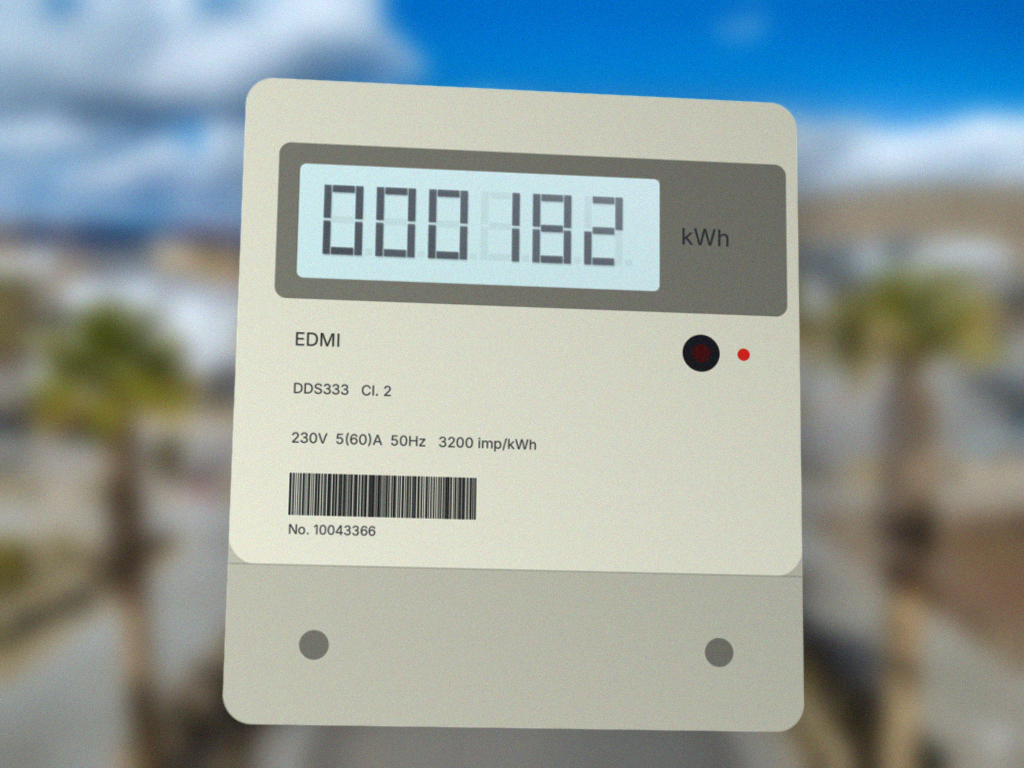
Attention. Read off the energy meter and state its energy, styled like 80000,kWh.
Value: 182,kWh
